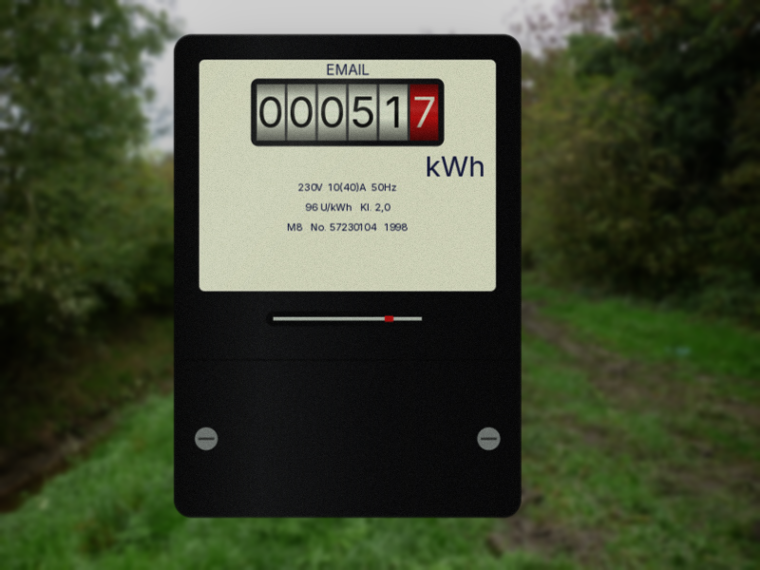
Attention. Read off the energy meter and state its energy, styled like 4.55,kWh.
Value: 51.7,kWh
